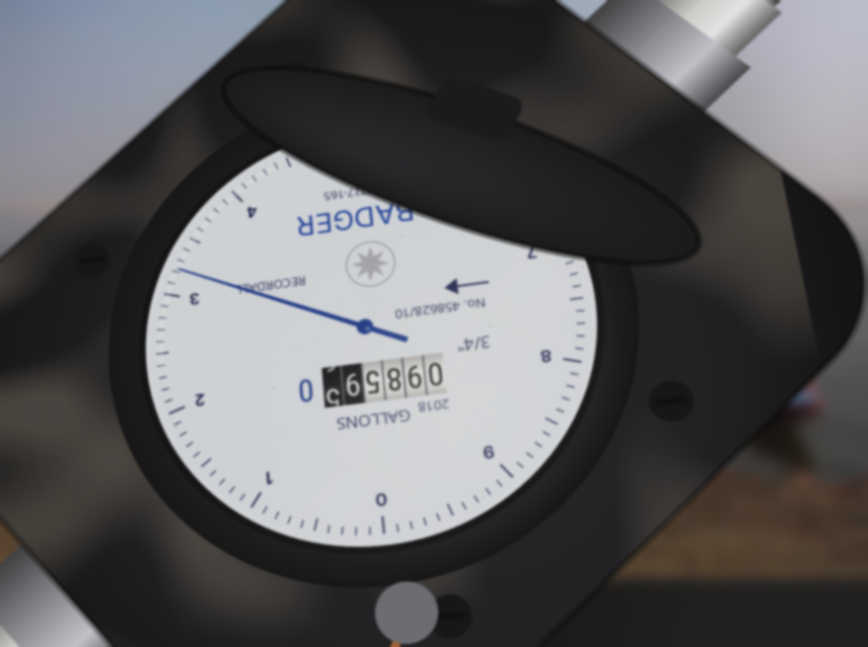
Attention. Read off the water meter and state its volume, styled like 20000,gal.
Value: 985953.2,gal
